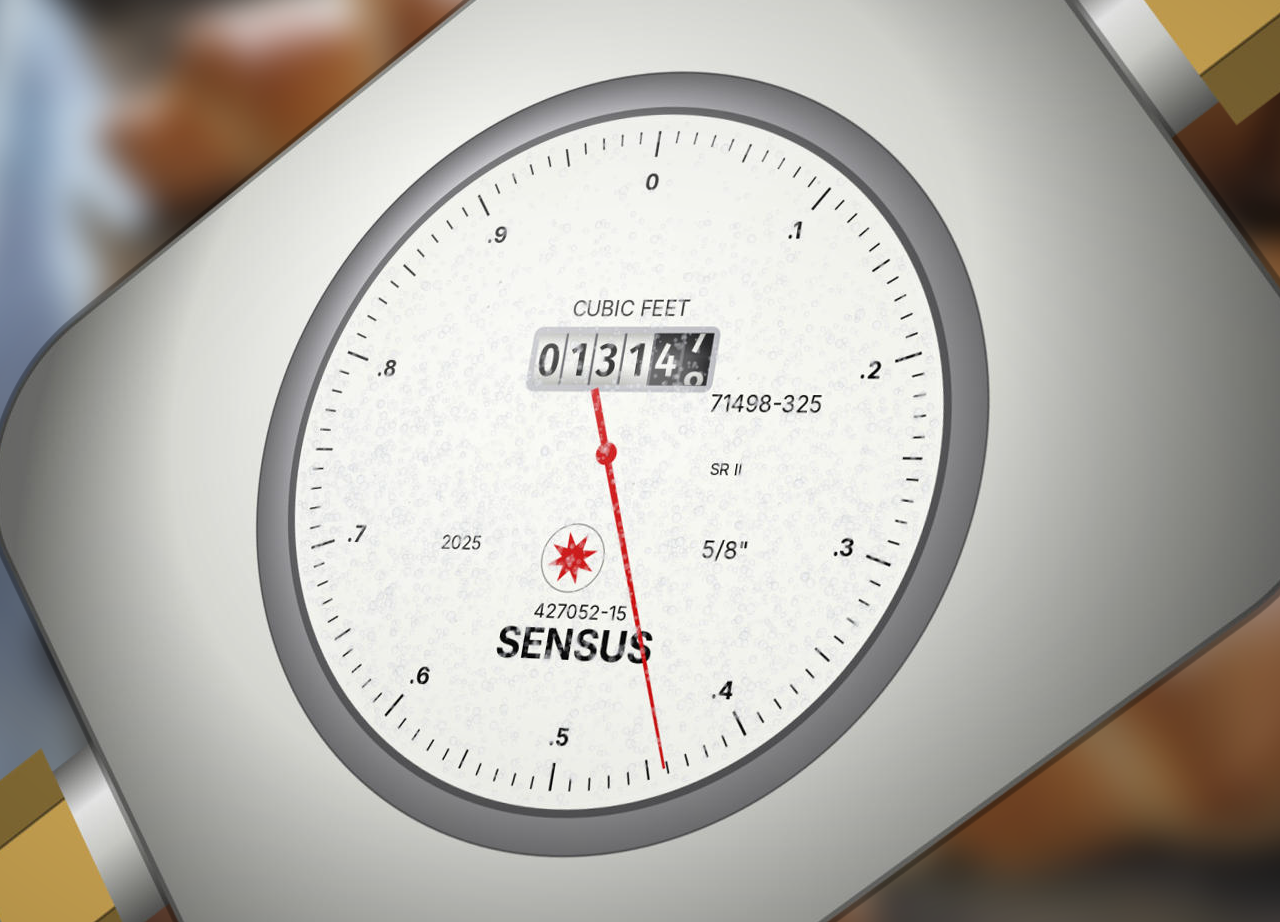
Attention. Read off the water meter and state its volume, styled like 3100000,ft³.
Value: 13147.44,ft³
